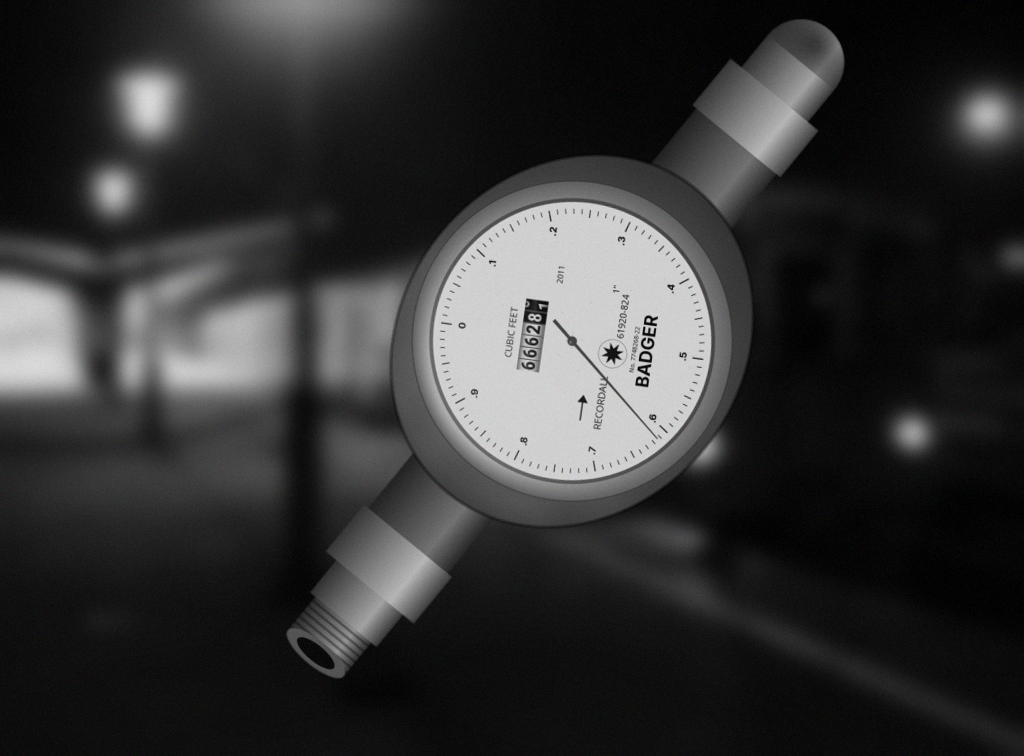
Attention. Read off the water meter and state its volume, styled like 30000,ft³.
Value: 666280.61,ft³
